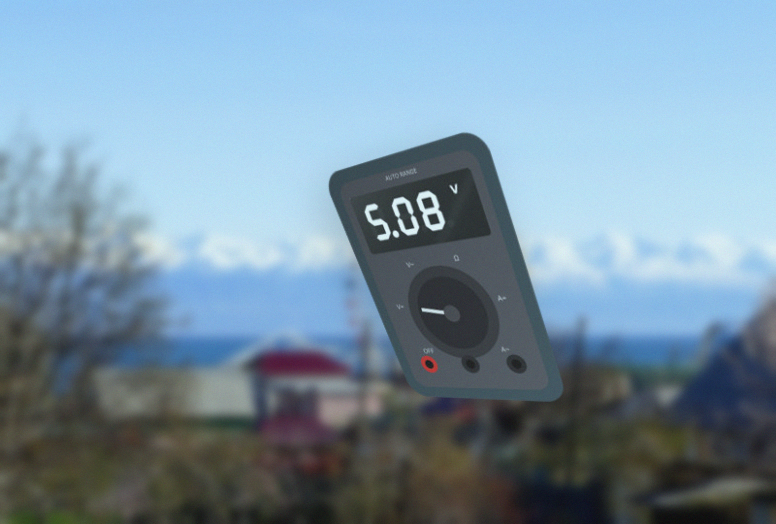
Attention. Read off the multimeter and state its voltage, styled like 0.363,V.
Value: 5.08,V
